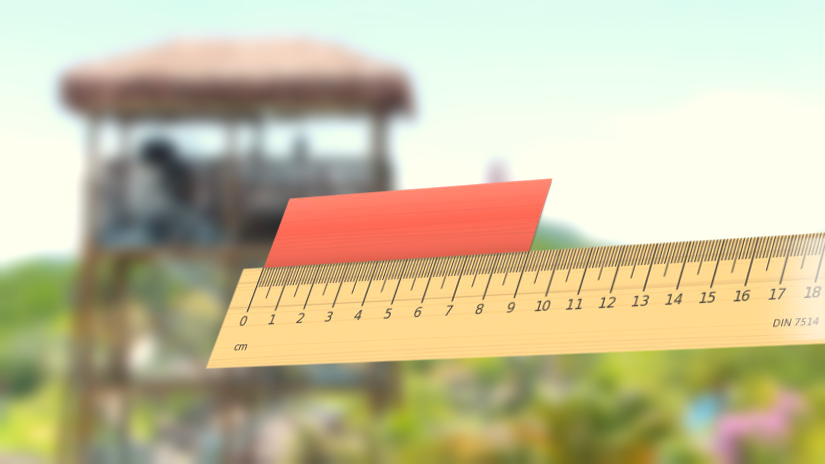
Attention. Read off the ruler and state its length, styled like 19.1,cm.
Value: 9,cm
